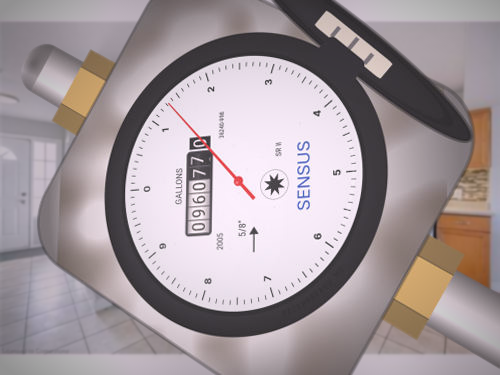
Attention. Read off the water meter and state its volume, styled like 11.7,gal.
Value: 960771.3,gal
